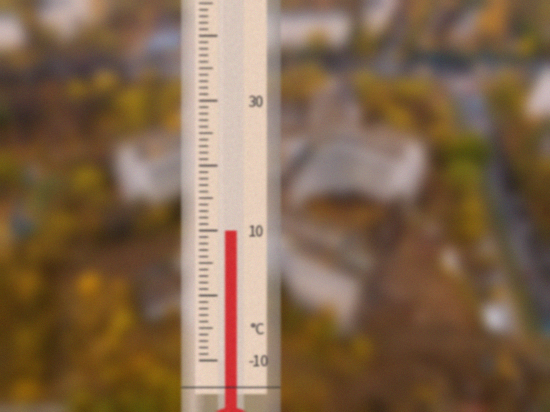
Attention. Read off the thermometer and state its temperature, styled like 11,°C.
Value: 10,°C
